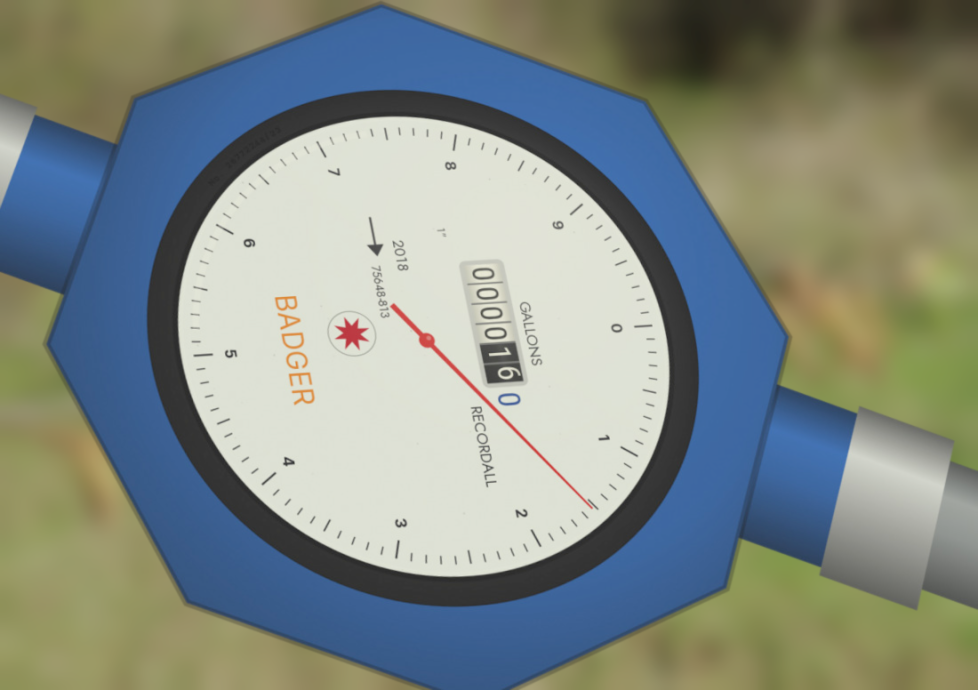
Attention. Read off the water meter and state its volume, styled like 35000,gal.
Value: 161.5,gal
